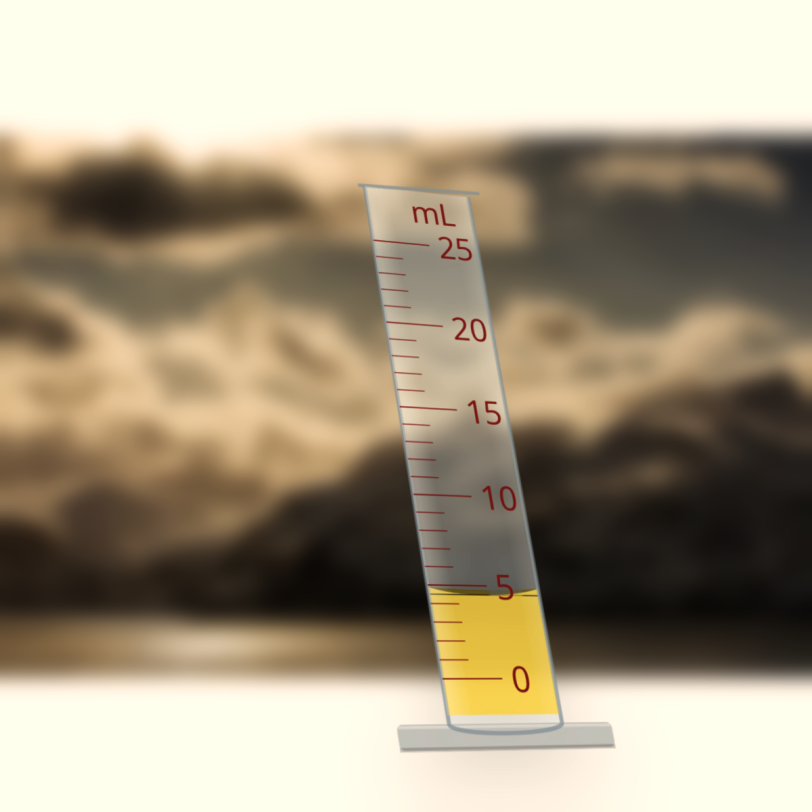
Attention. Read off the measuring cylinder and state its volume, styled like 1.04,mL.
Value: 4.5,mL
